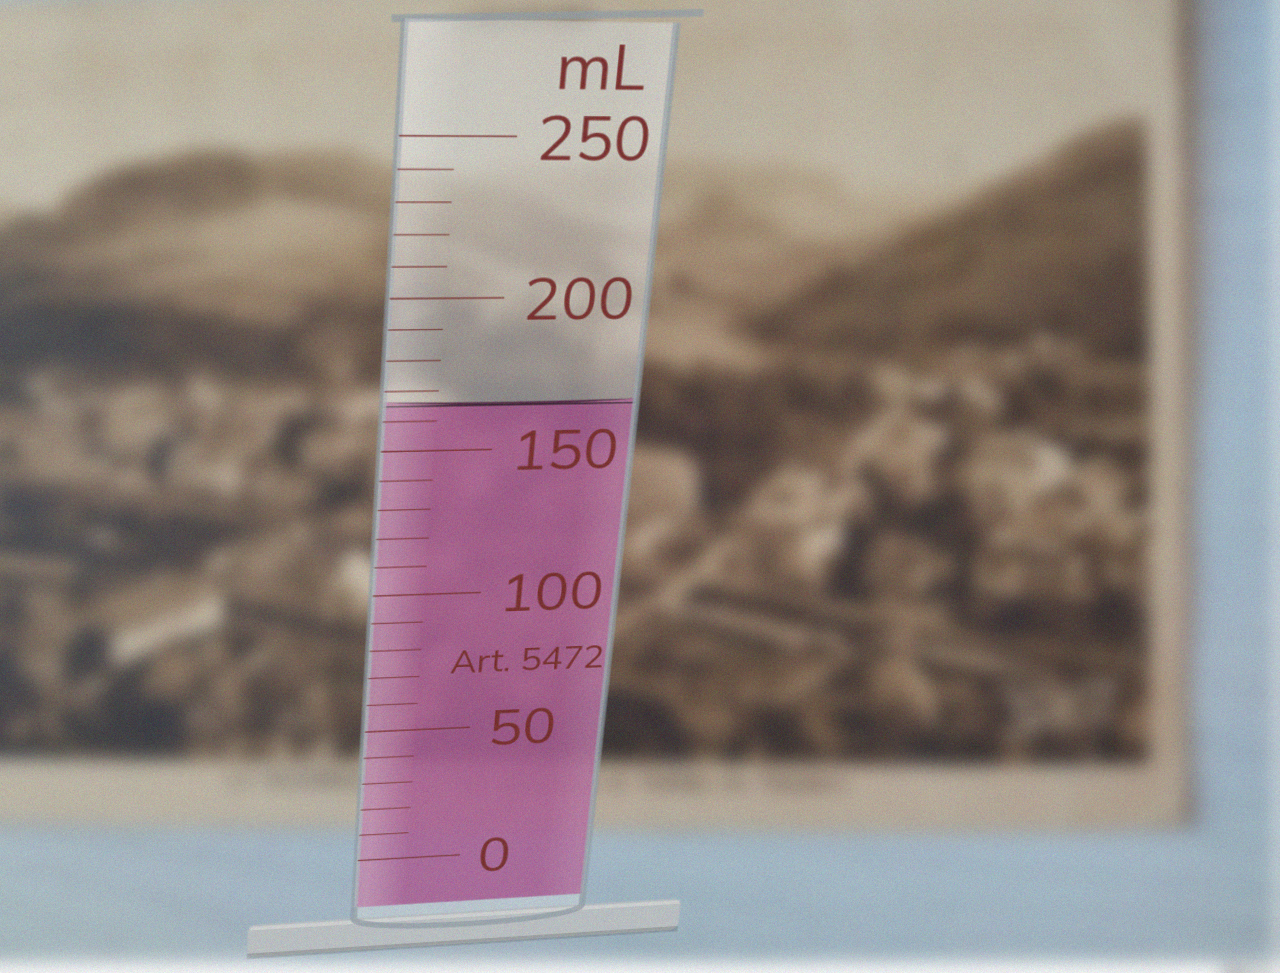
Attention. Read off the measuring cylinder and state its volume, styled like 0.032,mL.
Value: 165,mL
